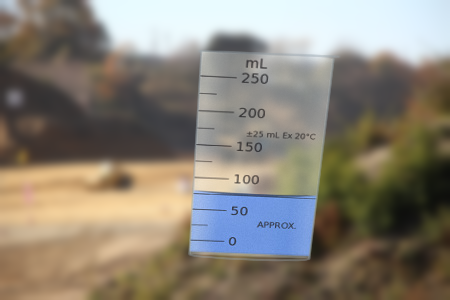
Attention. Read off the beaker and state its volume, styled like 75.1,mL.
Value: 75,mL
